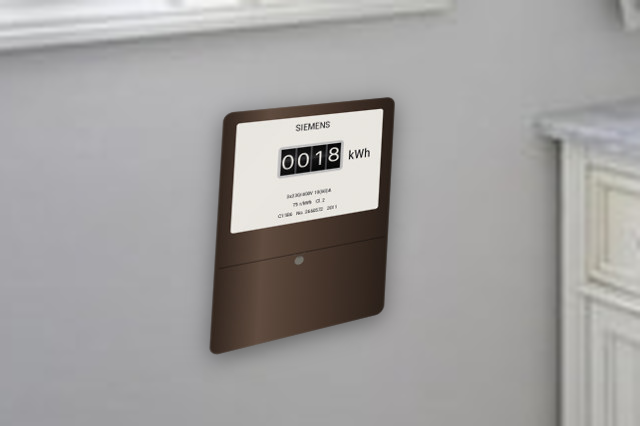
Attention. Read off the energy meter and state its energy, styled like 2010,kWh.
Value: 18,kWh
